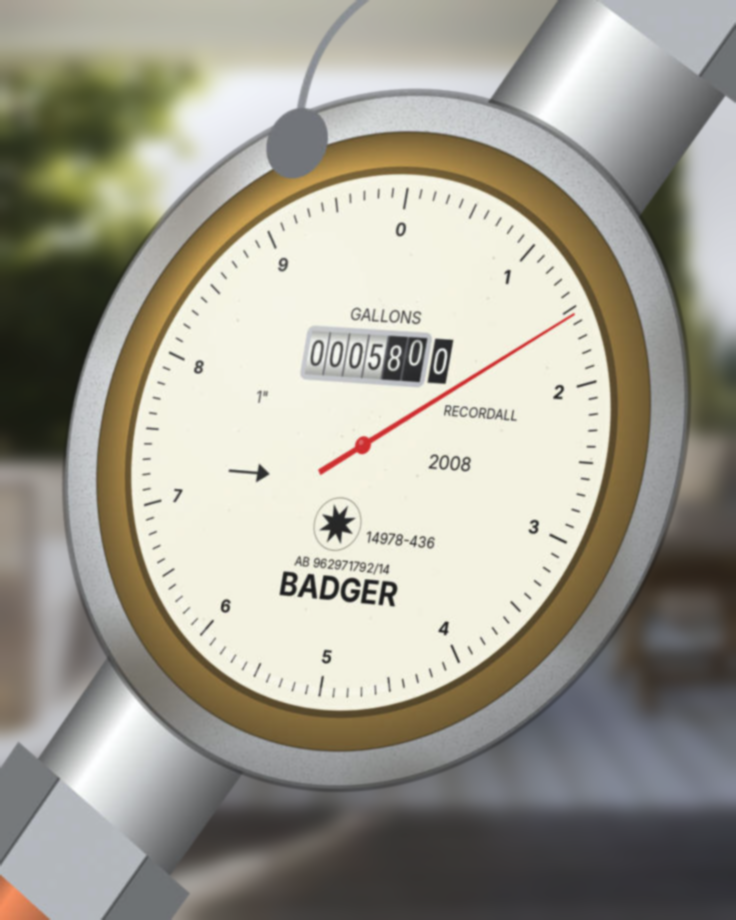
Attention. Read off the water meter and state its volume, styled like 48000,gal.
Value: 5801.5,gal
